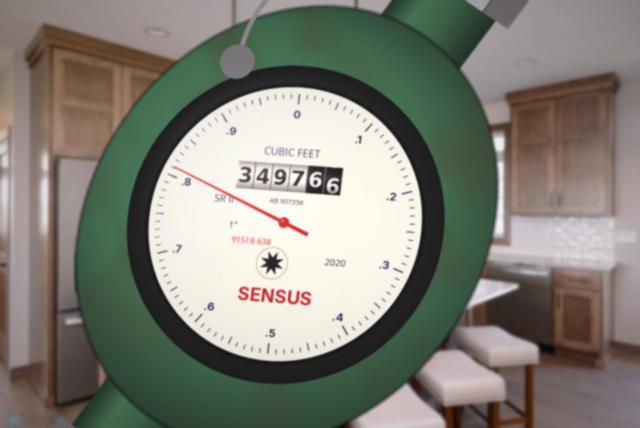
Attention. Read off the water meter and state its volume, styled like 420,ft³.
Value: 349765.81,ft³
